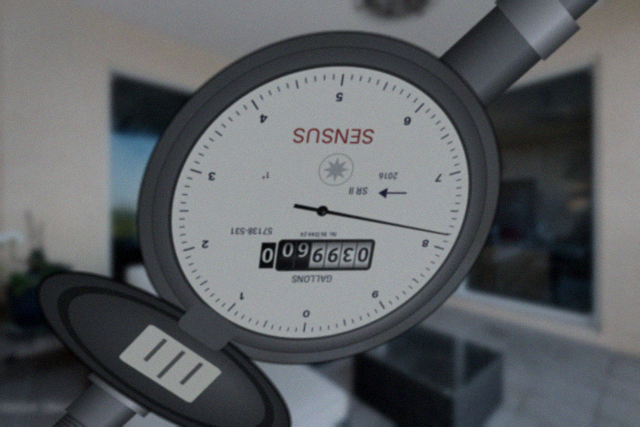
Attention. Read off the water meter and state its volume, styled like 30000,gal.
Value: 399597.8,gal
